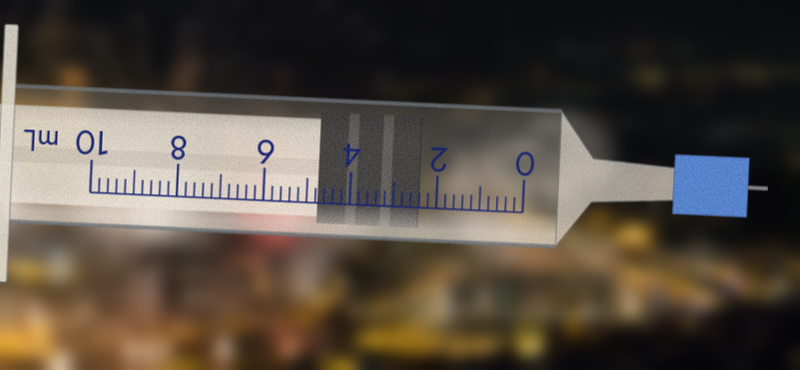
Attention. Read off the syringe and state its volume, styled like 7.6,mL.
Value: 2.4,mL
